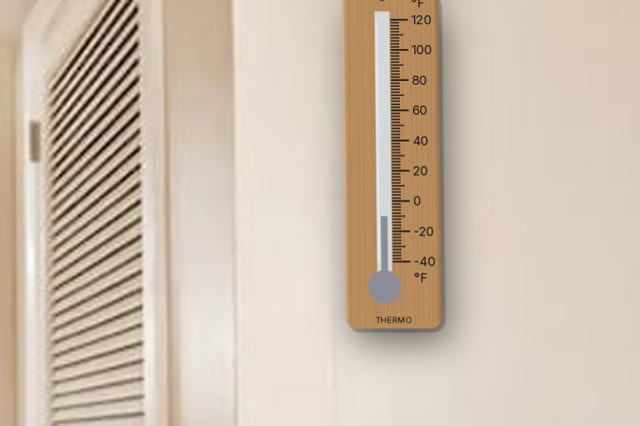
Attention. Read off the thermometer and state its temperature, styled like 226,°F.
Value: -10,°F
